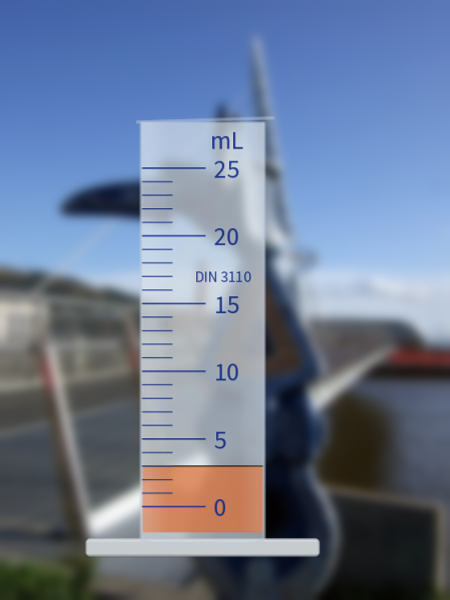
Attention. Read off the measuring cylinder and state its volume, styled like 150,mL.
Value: 3,mL
